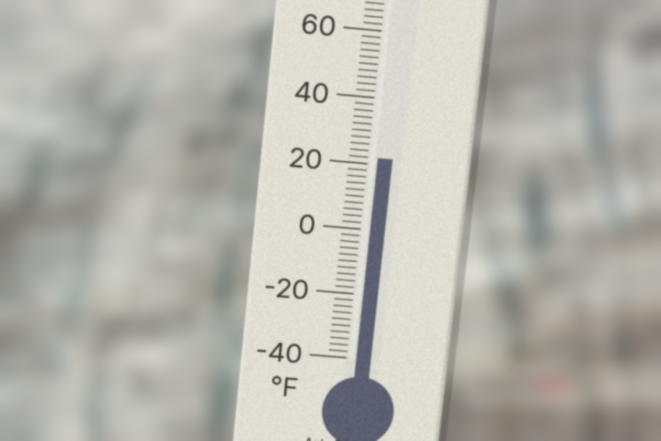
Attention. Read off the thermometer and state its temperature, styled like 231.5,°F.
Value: 22,°F
